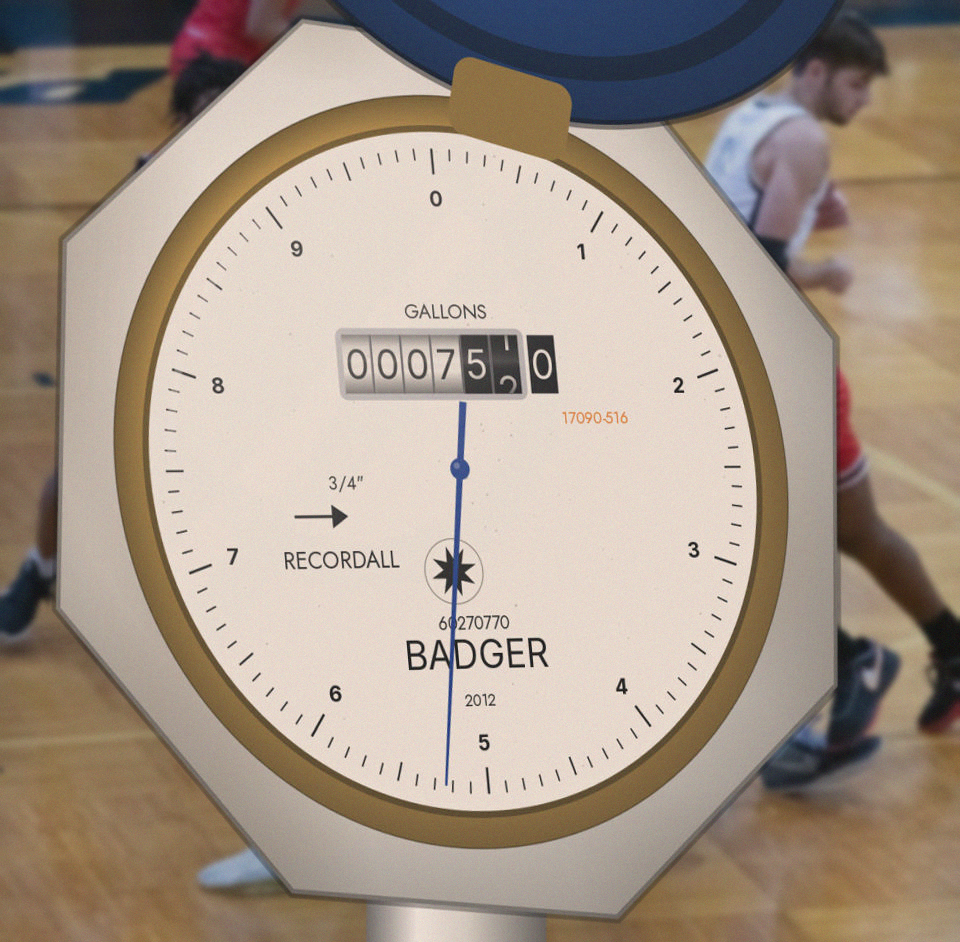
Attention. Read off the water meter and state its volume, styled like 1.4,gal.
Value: 7515.2,gal
